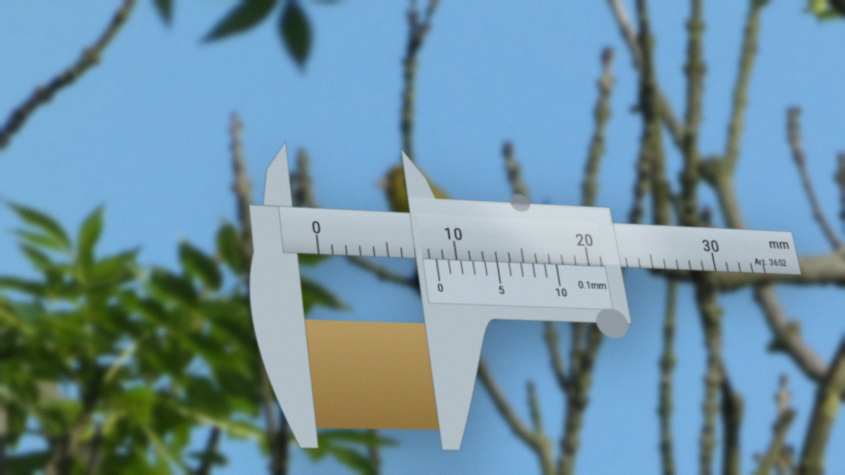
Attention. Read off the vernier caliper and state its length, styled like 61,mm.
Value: 8.5,mm
